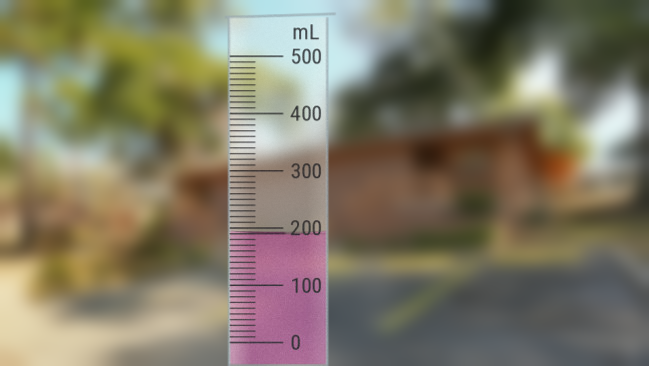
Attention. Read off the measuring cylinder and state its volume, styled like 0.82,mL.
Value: 190,mL
